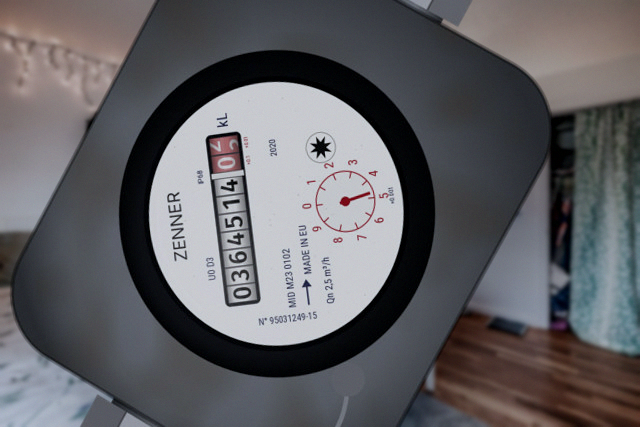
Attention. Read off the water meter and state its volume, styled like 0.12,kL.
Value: 364514.024,kL
